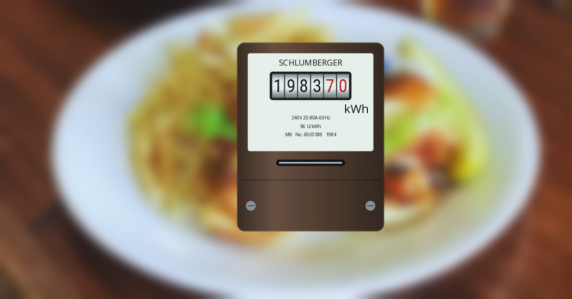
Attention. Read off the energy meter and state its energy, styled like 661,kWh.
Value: 1983.70,kWh
